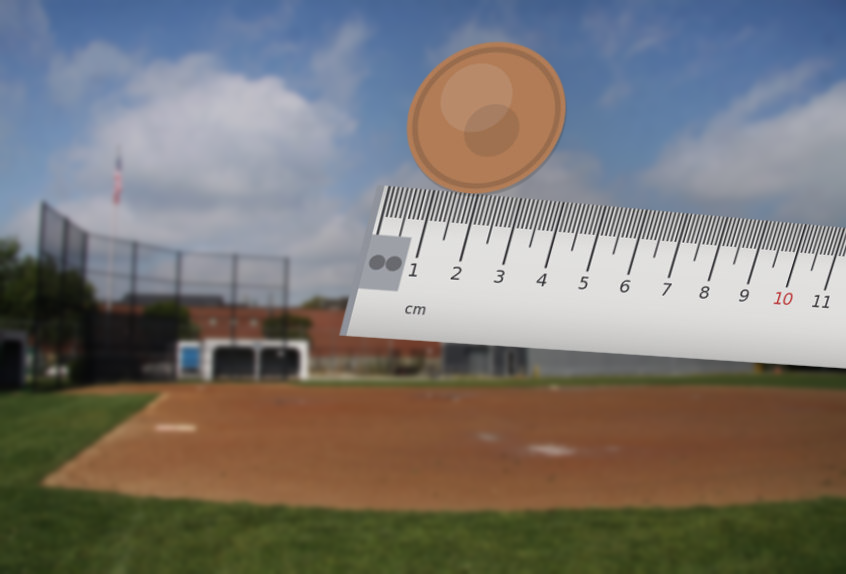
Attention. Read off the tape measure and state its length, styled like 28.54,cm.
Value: 3.5,cm
